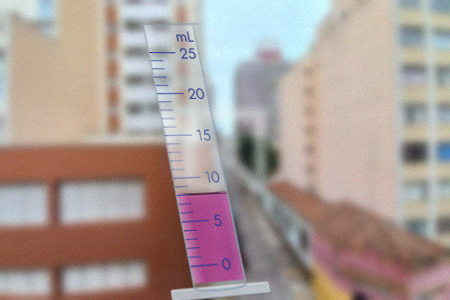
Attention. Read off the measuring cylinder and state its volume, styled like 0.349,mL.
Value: 8,mL
